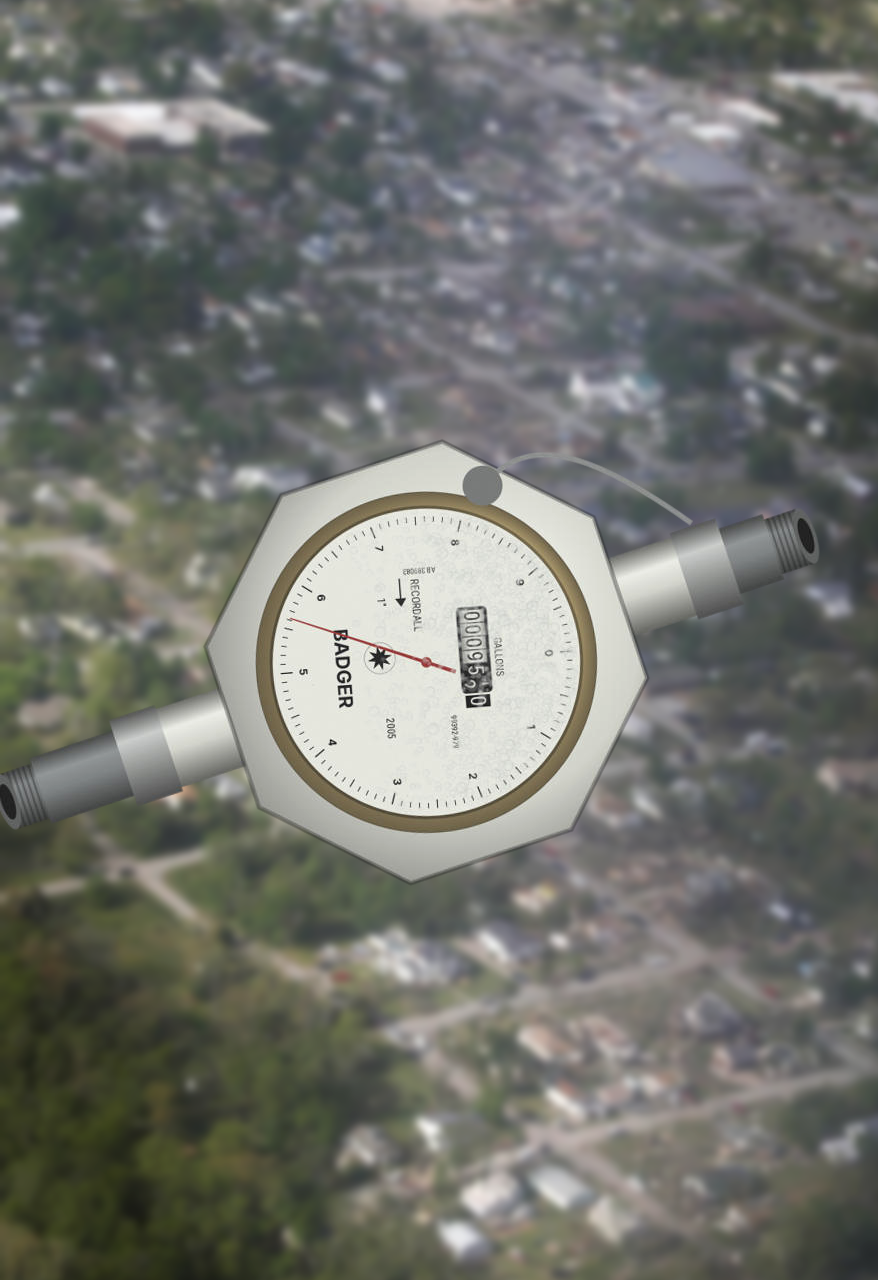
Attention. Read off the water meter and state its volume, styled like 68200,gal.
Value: 9515.6,gal
